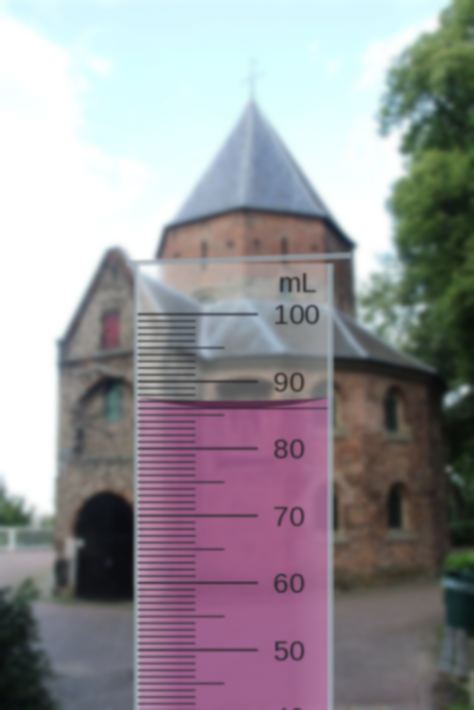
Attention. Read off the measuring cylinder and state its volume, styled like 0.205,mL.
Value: 86,mL
